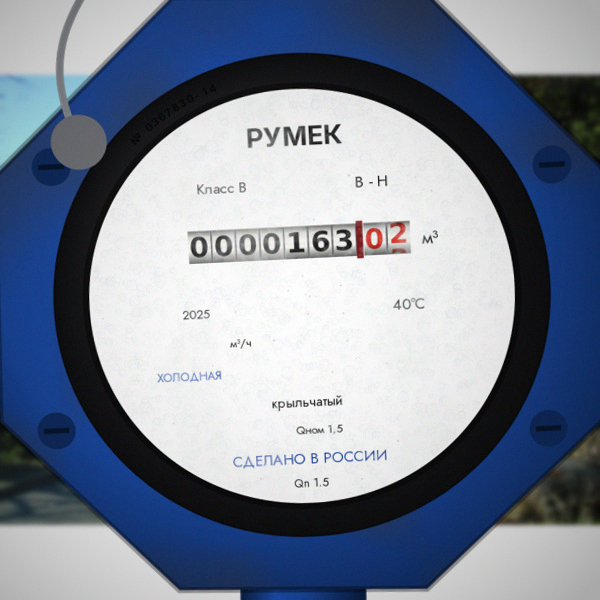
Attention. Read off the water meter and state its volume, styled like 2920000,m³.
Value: 163.02,m³
